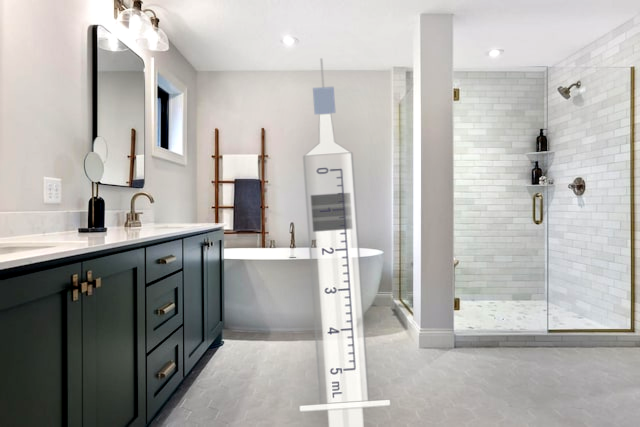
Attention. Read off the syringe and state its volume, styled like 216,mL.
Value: 0.6,mL
